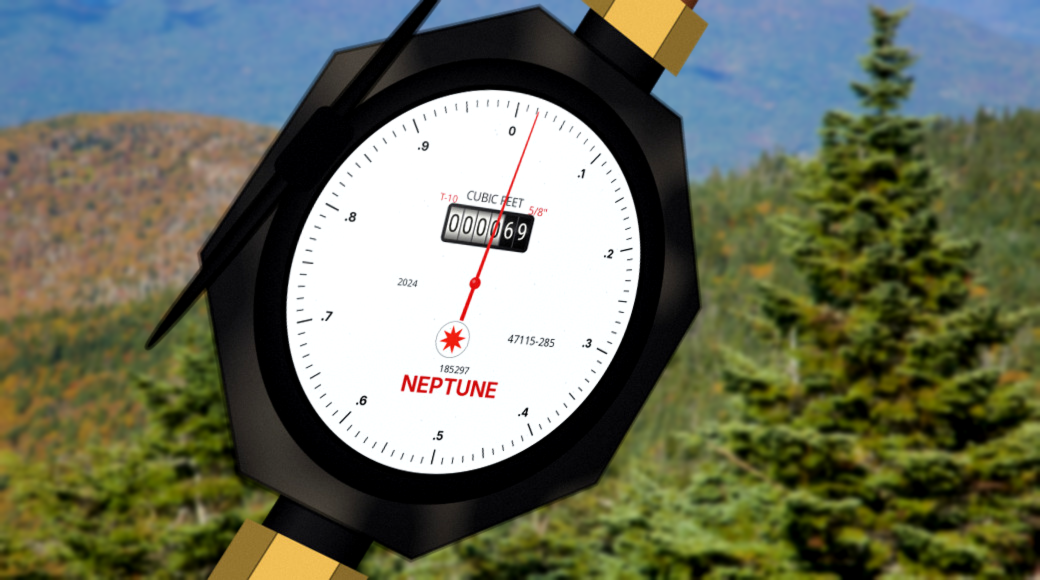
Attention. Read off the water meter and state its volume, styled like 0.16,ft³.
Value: 69.02,ft³
